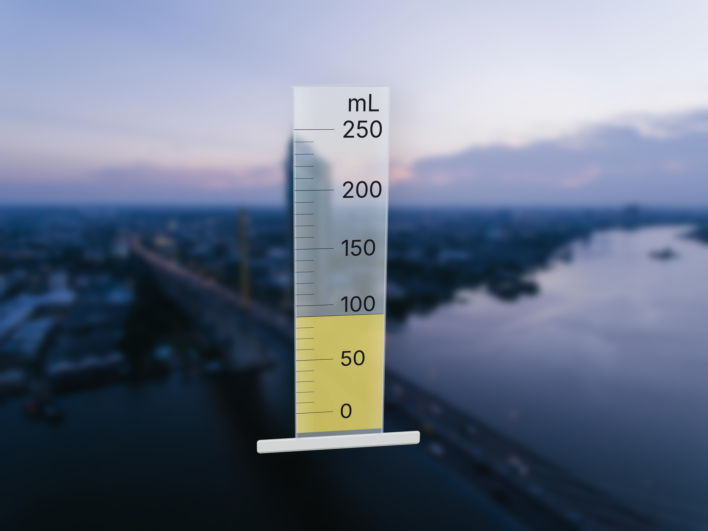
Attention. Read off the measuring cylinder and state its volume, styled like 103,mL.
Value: 90,mL
